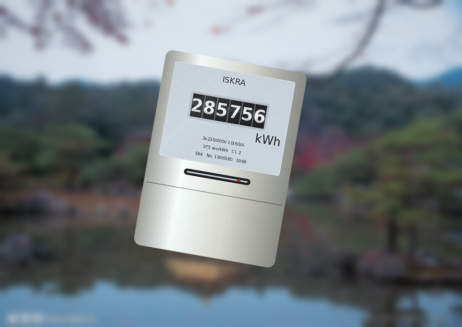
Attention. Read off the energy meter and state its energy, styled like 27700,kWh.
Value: 285756,kWh
